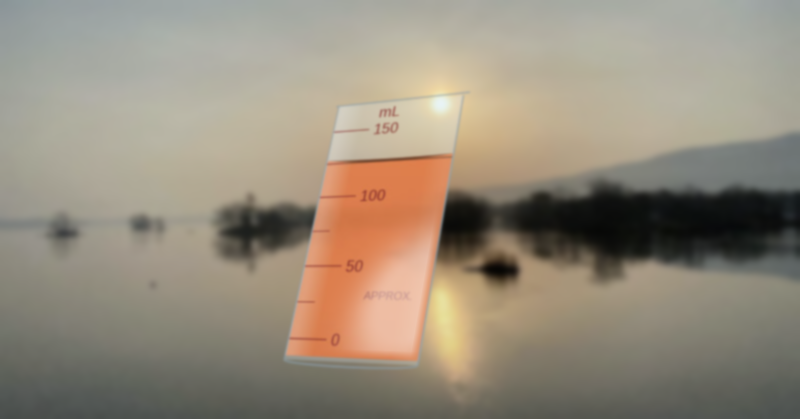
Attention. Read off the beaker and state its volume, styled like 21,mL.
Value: 125,mL
